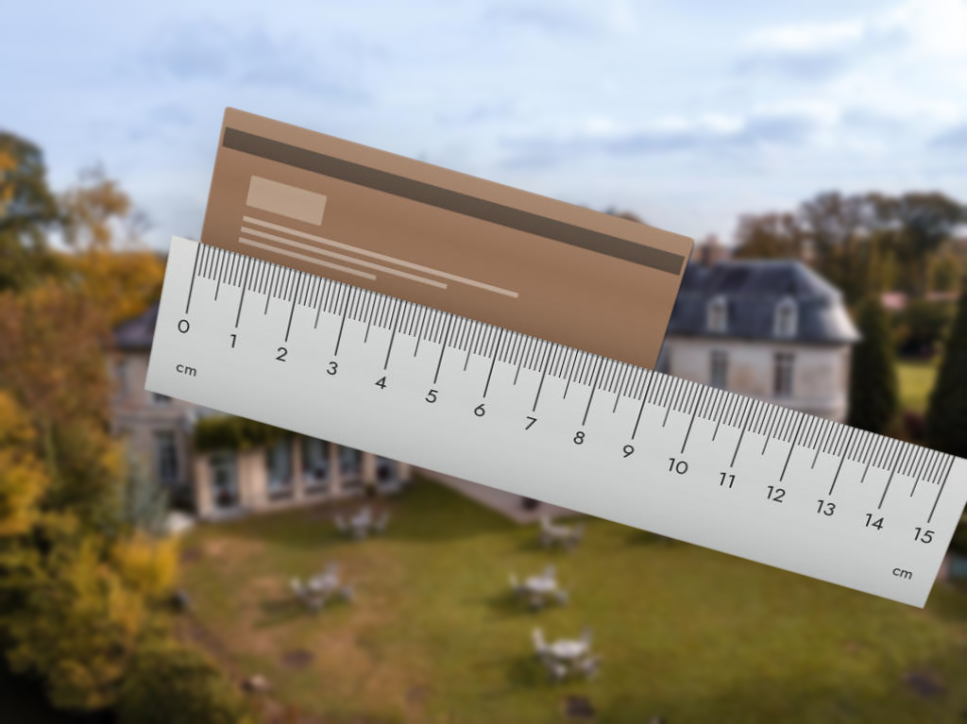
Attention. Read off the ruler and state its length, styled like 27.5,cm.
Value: 9,cm
